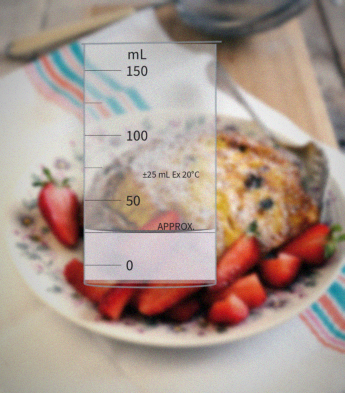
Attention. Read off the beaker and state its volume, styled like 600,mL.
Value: 25,mL
